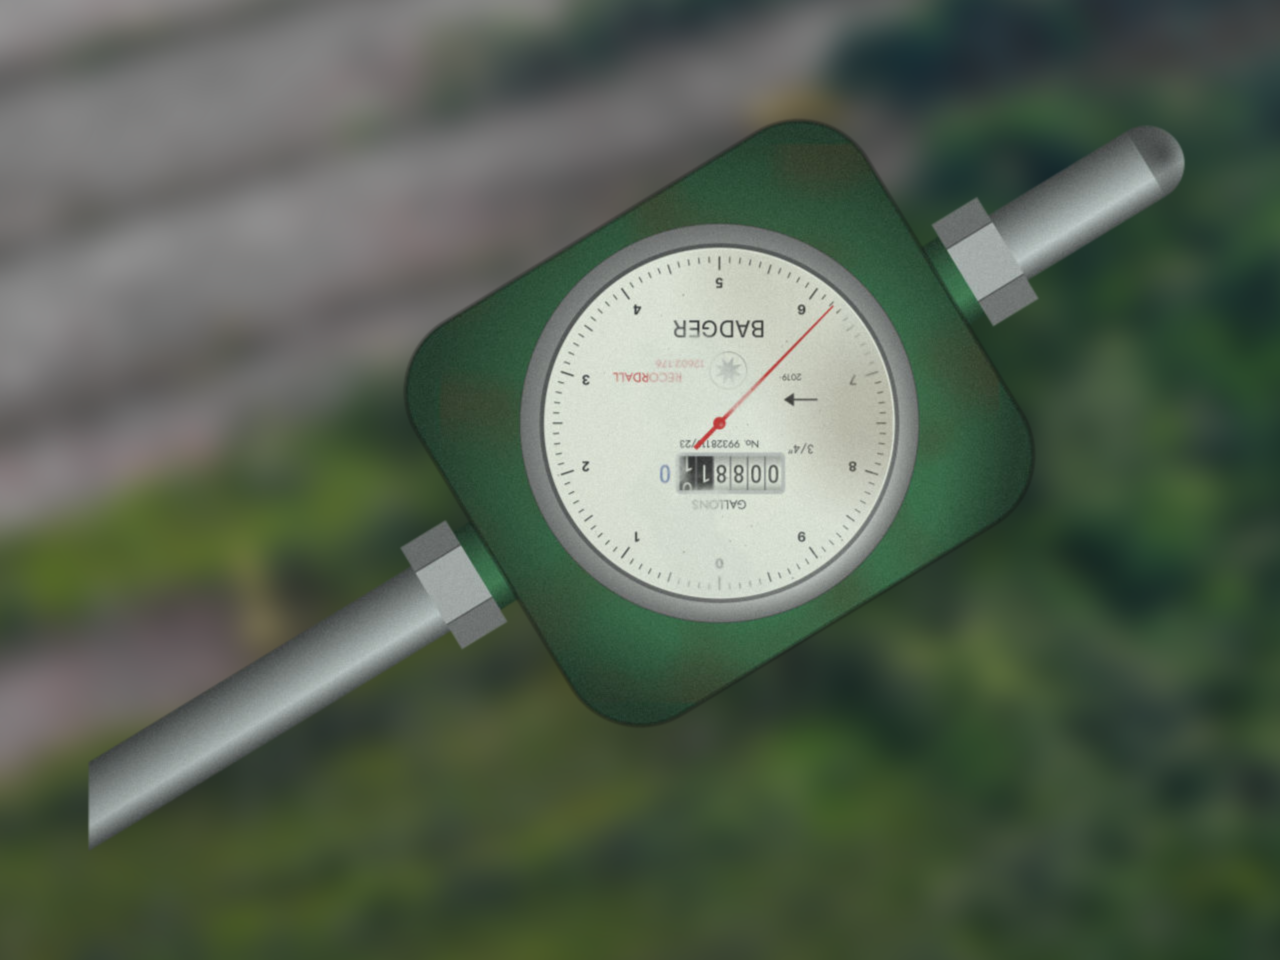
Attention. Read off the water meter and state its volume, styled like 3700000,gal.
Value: 88106.2,gal
